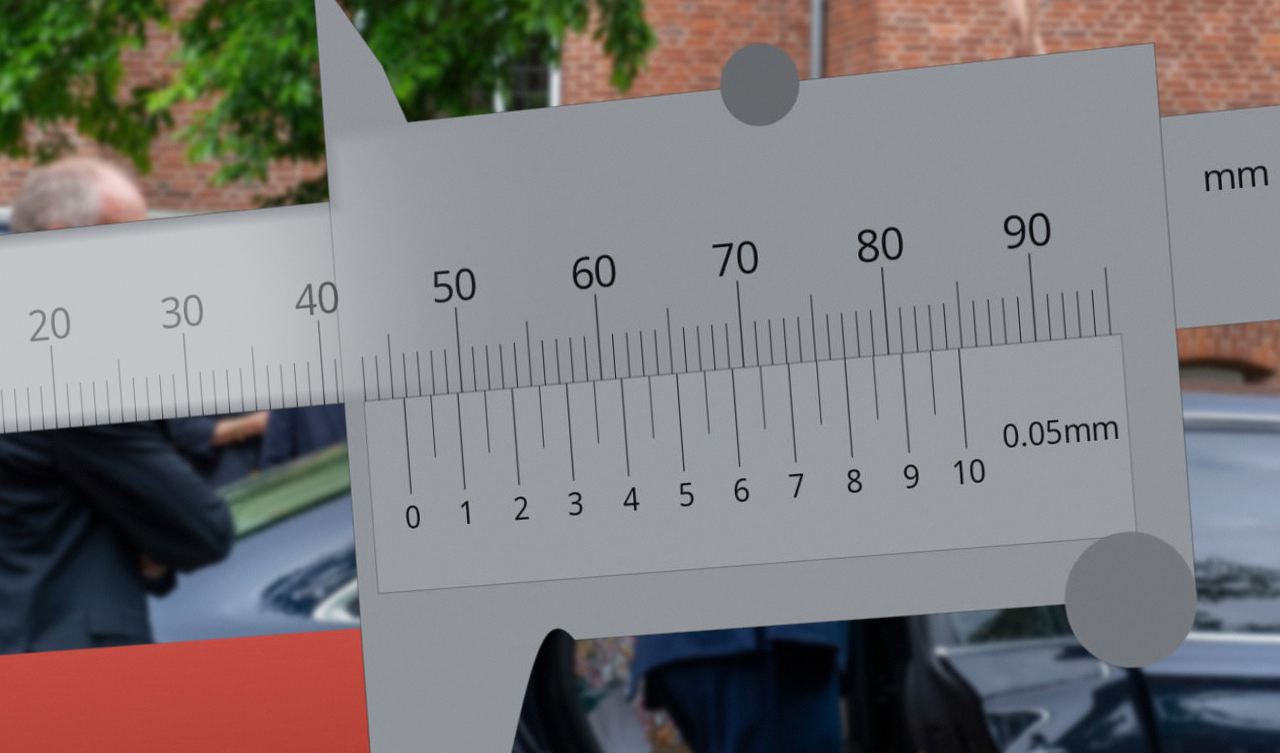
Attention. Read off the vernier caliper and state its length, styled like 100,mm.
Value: 45.8,mm
